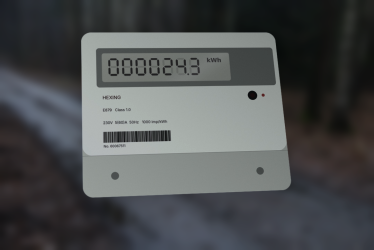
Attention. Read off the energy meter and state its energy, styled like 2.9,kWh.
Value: 24.3,kWh
